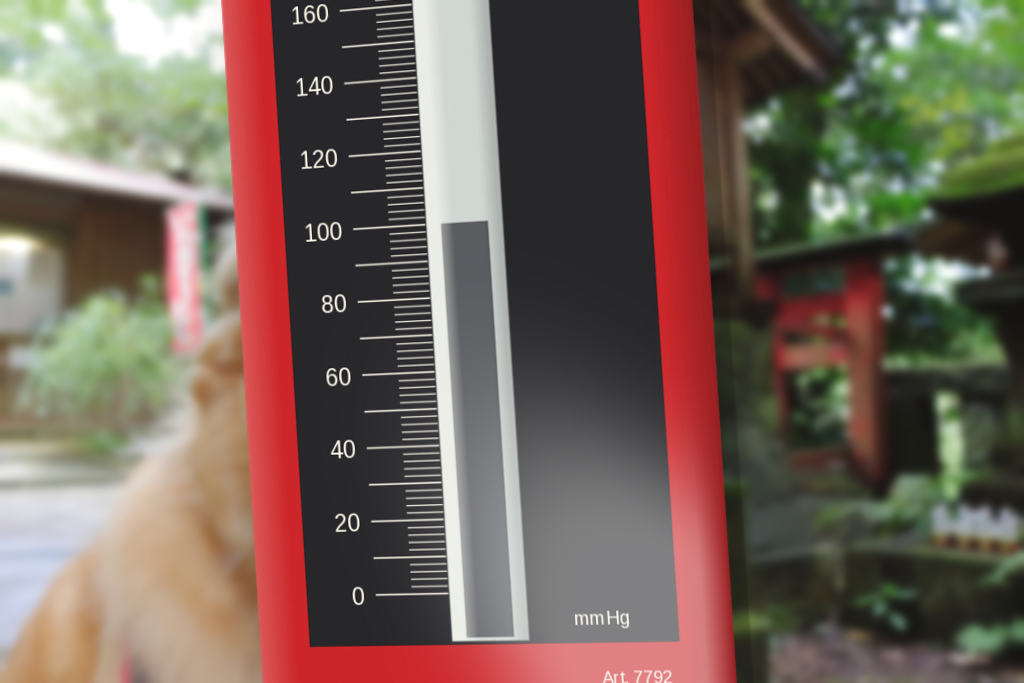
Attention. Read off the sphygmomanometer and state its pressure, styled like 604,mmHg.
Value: 100,mmHg
